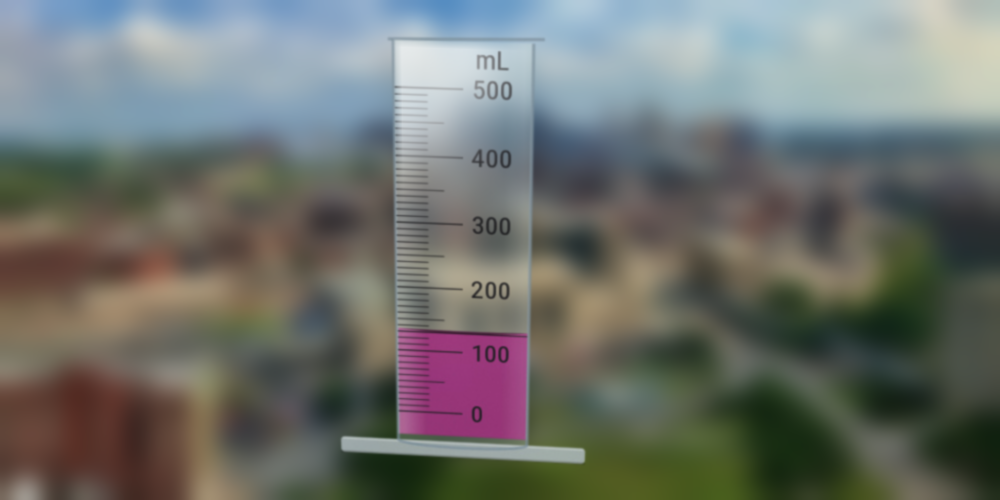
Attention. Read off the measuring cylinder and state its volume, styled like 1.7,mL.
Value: 130,mL
